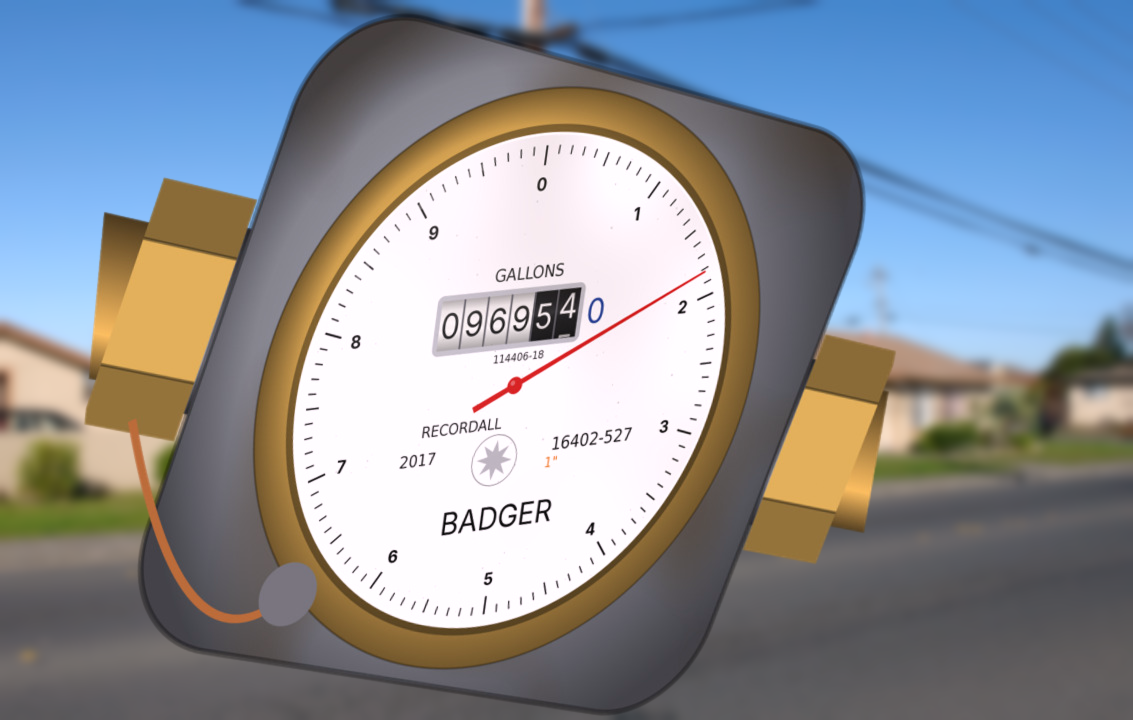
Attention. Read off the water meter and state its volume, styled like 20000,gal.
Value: 969541.8,gal
